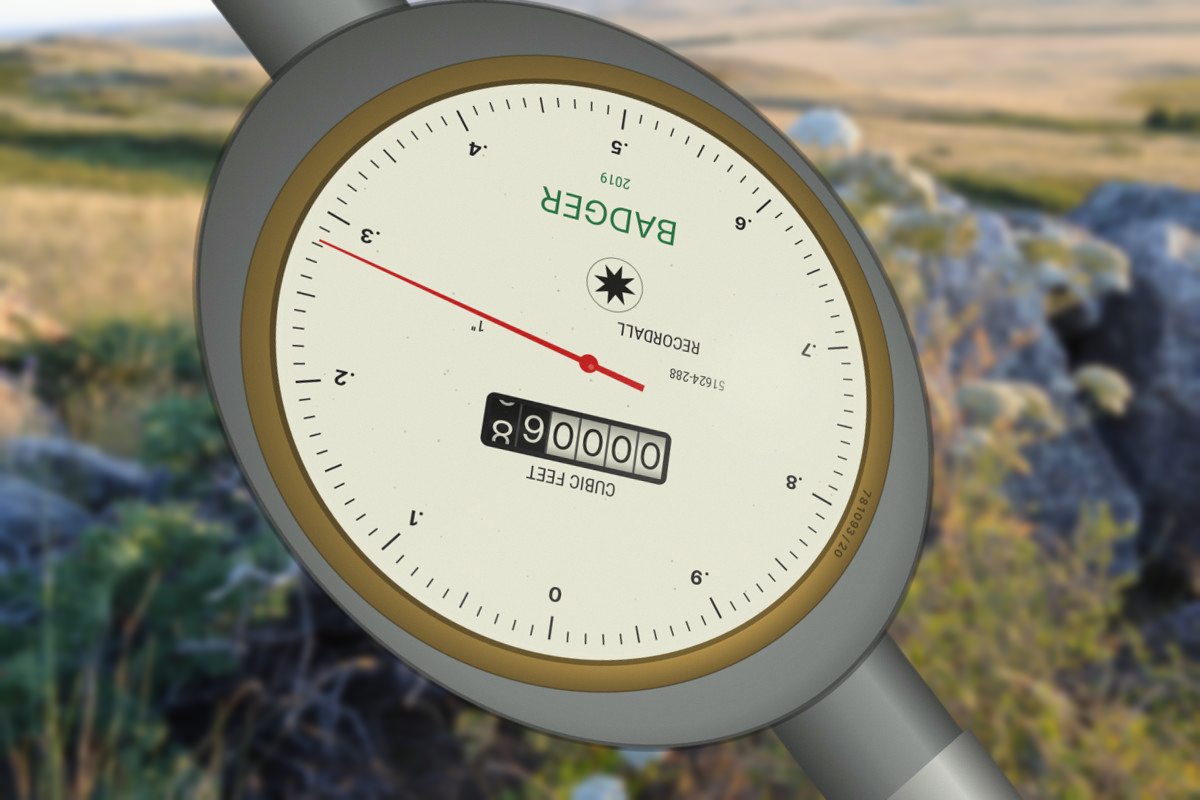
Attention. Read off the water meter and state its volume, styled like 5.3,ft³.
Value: 68.28,ft³
